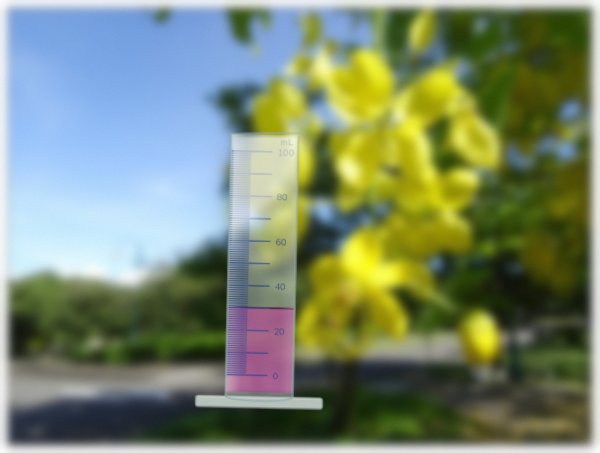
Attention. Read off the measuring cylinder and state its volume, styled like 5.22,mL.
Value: 30,mL
